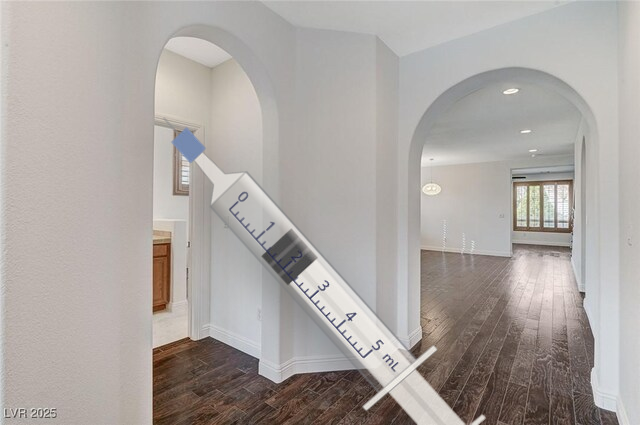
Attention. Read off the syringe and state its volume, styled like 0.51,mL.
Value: 1.4,mL
